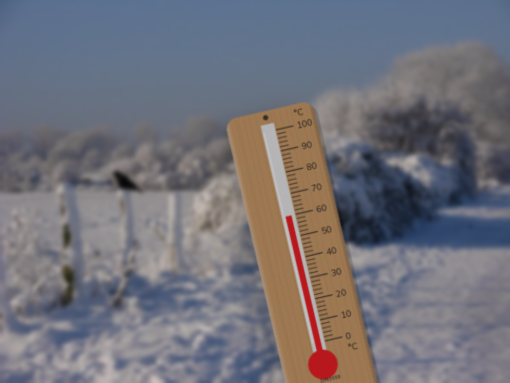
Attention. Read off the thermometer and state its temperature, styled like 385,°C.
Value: 60,°C
